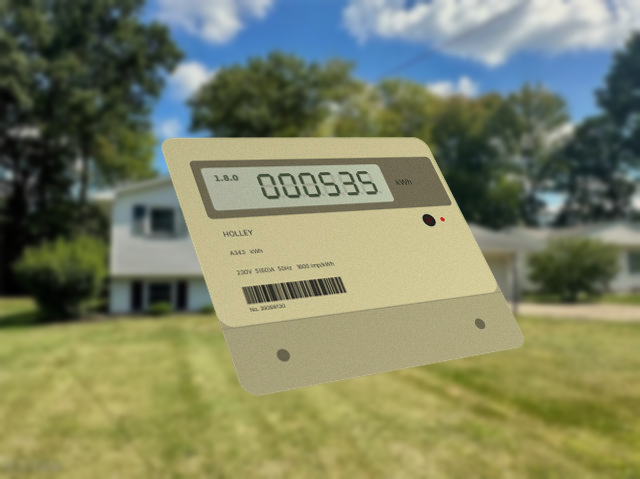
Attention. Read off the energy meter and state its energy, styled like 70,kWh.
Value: 535,kWh
